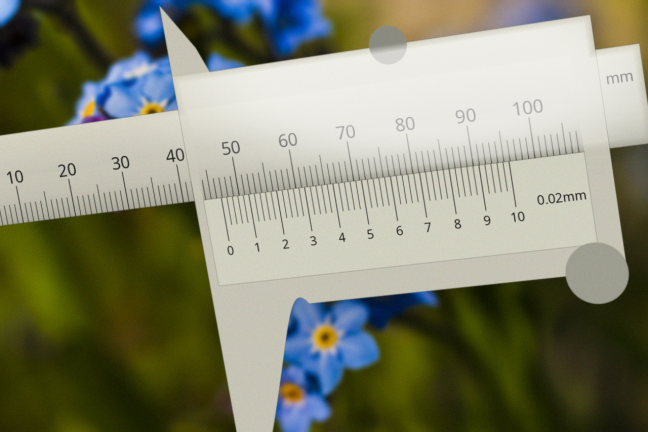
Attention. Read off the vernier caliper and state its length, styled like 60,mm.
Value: 46.8,mm
